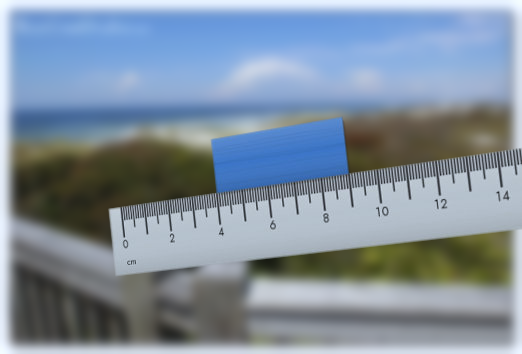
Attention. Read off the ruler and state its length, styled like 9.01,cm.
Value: 5,cm
